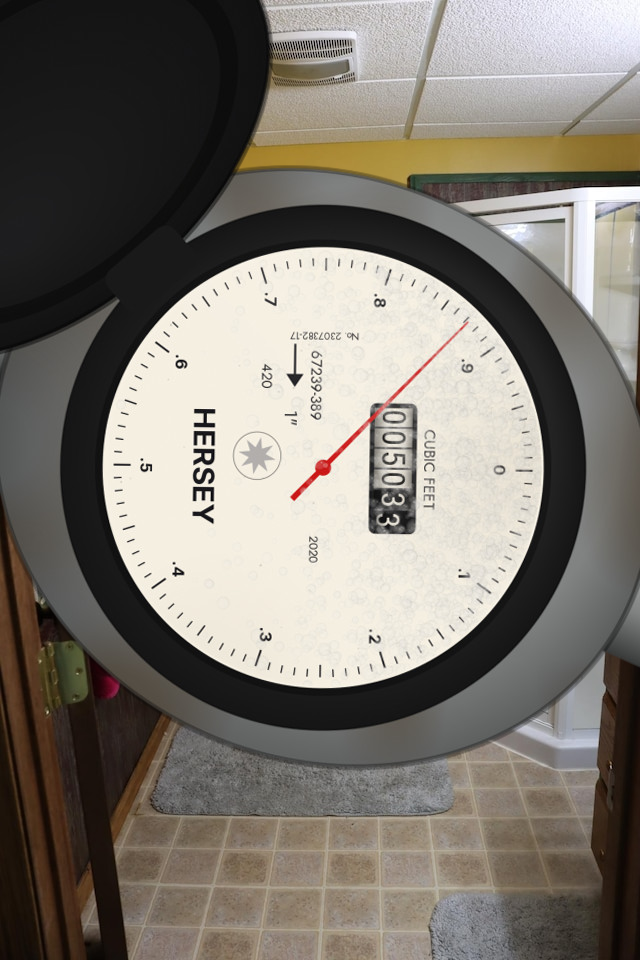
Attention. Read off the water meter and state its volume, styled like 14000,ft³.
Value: 5032.87,ft³
